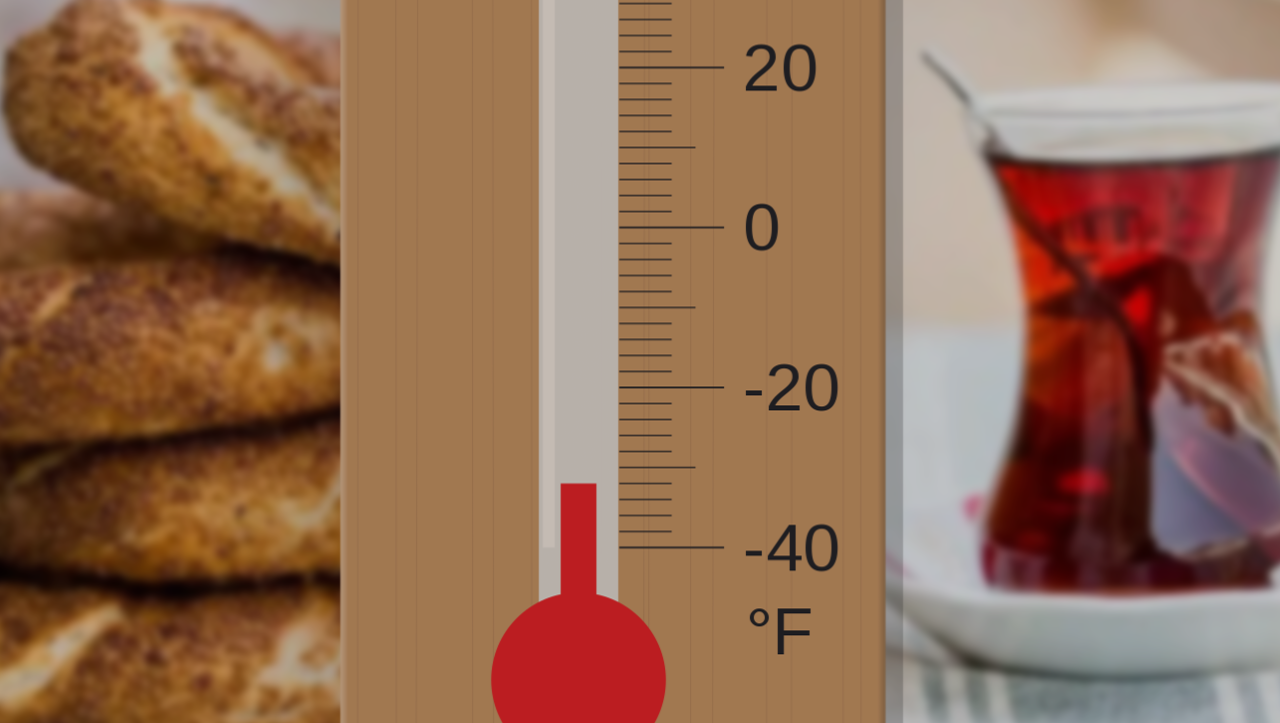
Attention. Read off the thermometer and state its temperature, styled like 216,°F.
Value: -32,°F
